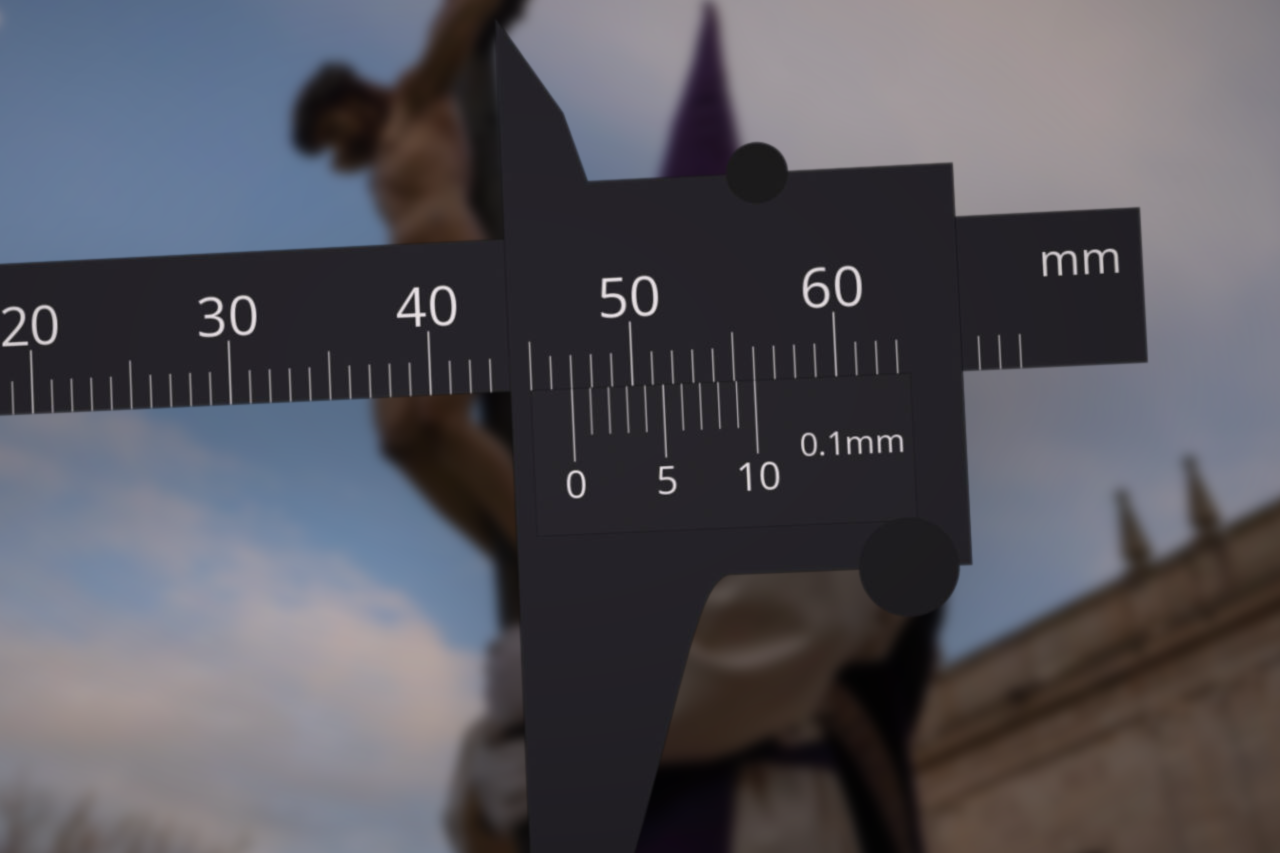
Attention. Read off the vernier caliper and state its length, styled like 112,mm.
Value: 47.0,mm
